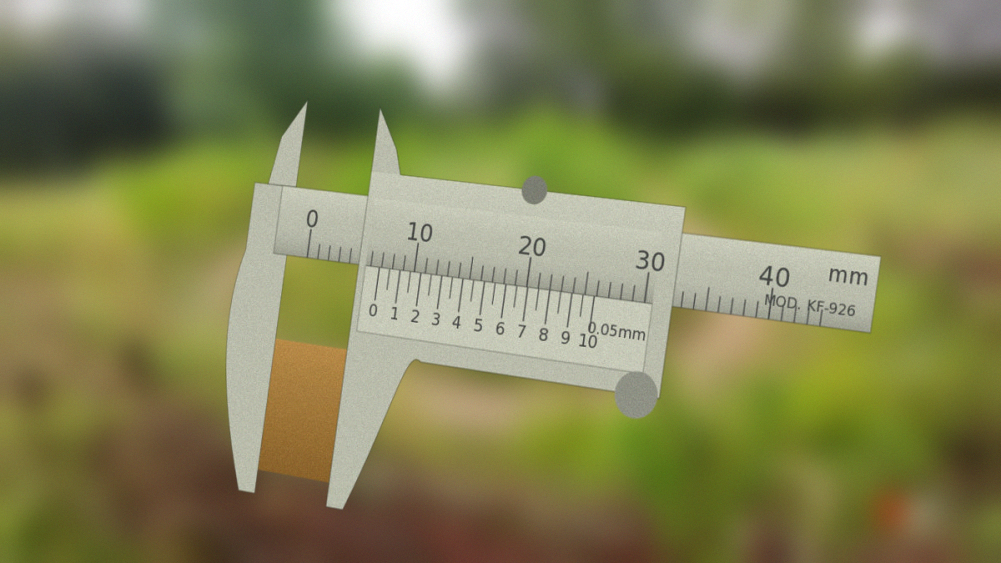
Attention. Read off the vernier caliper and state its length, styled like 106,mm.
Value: 6.8,mm
